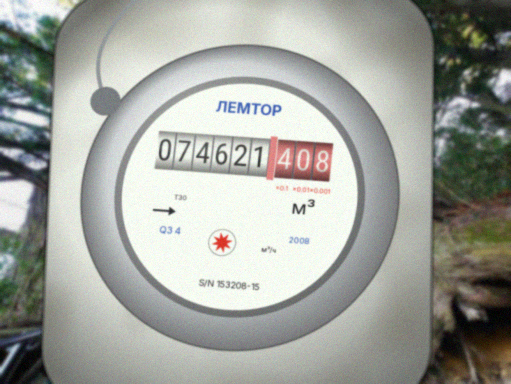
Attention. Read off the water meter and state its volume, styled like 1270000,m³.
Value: 74621.408,m³
